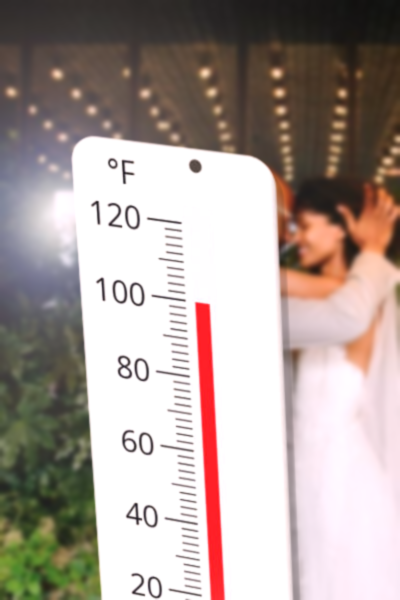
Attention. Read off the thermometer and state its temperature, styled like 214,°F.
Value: 100,°F
